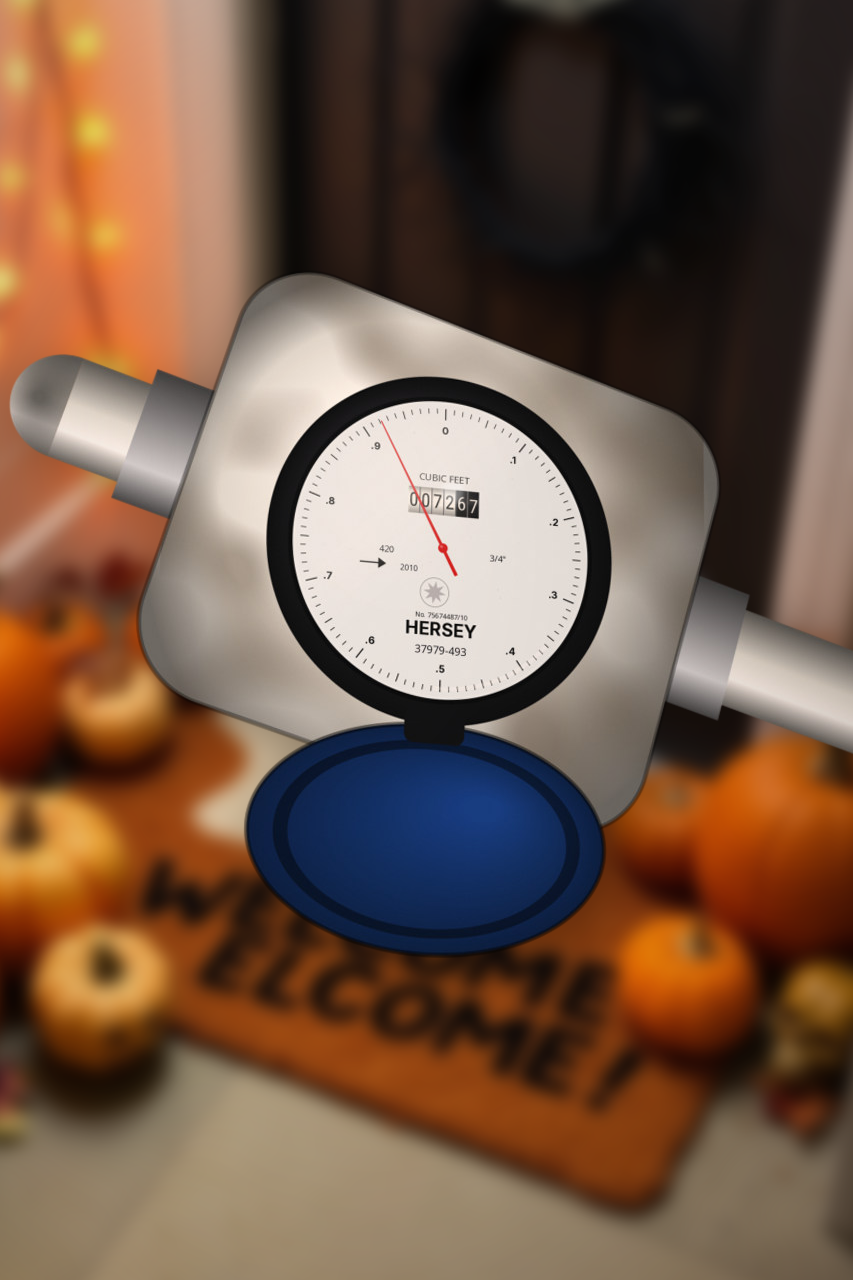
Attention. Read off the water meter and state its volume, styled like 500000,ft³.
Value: 7266.92,ft³
